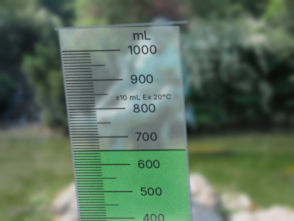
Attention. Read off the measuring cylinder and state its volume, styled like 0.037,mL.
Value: 650,mL
